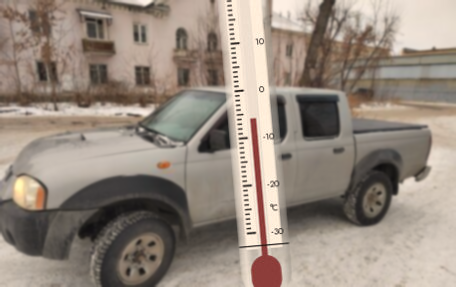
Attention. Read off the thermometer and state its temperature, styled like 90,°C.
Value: -6,°C
